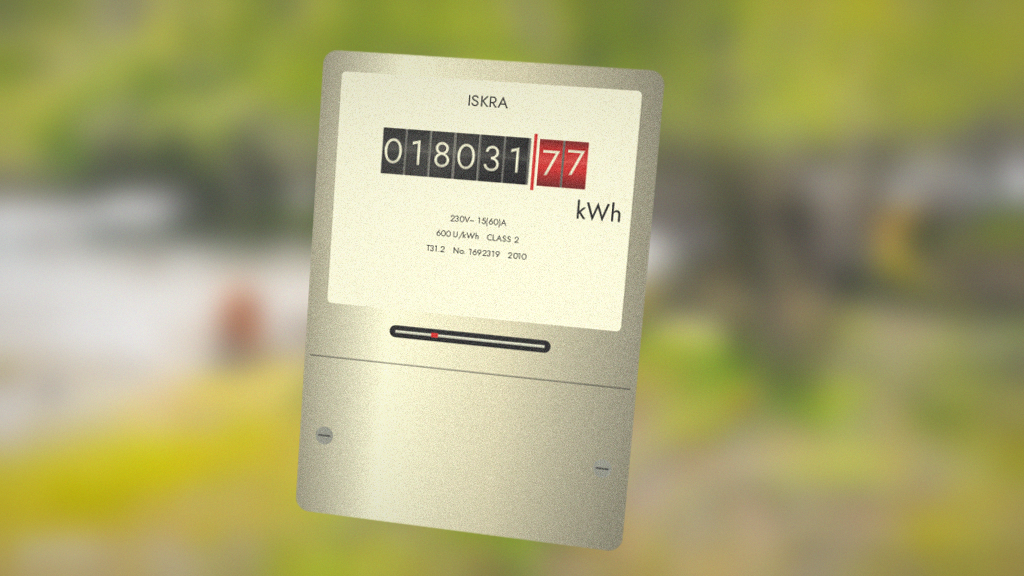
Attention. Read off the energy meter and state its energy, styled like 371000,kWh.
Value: 18031.77,kWh
